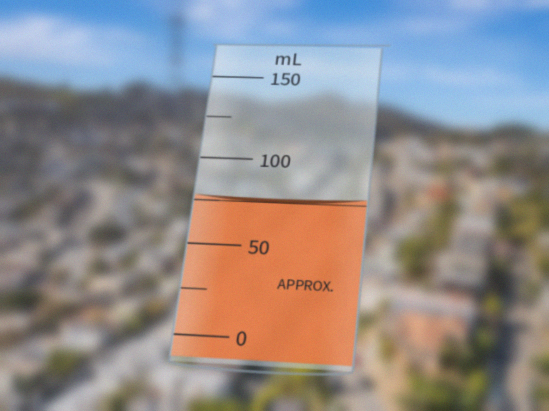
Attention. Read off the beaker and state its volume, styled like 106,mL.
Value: 75,mL
